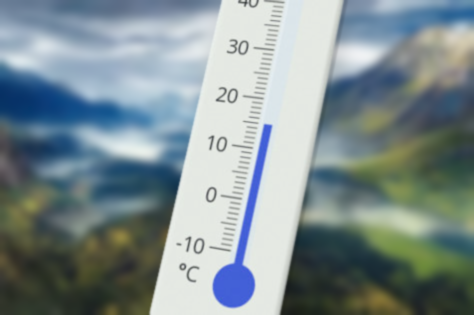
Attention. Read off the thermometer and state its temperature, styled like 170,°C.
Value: 15,°C
